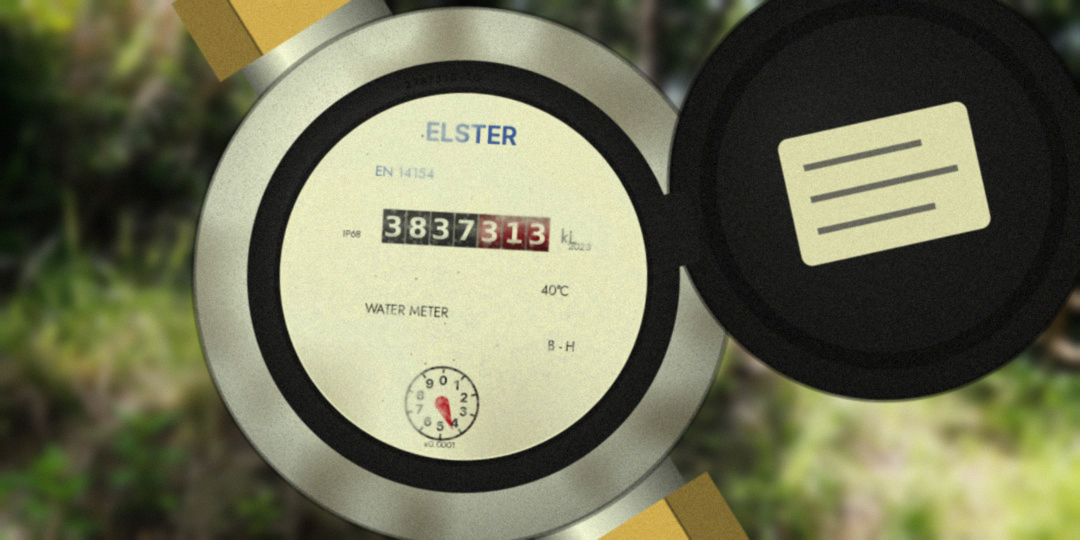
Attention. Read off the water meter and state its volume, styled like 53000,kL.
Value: 3837.3134,kL
